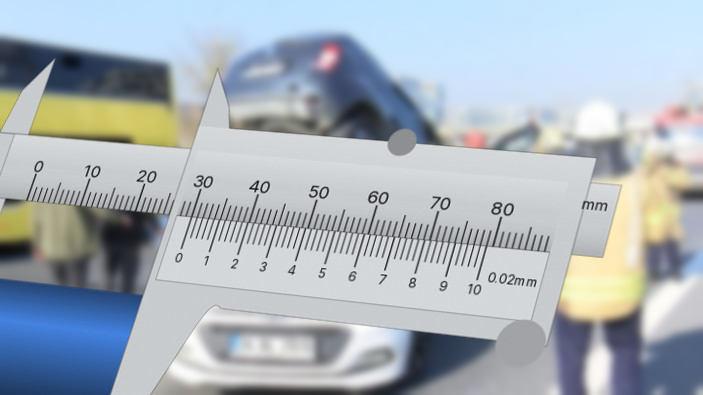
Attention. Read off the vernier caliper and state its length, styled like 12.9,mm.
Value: 30.0,mm
